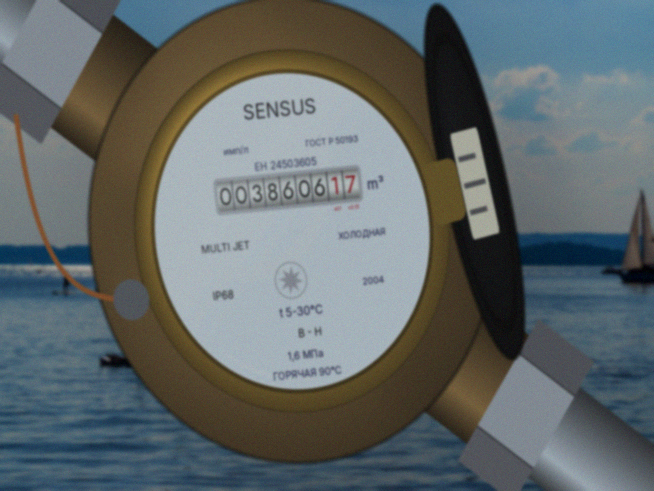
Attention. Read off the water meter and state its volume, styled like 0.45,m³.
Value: 38606.17,m³
